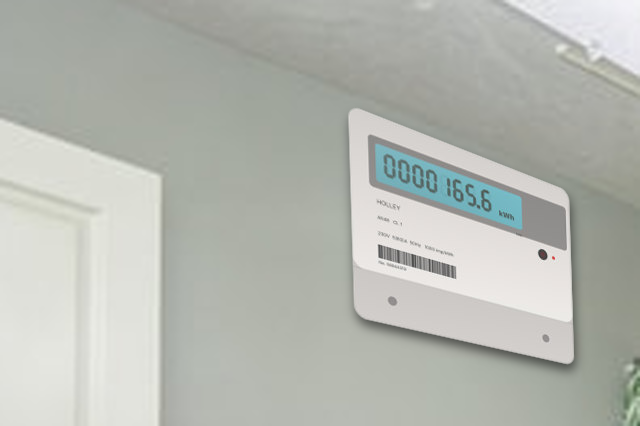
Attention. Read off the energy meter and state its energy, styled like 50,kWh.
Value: 165.6,kWh
